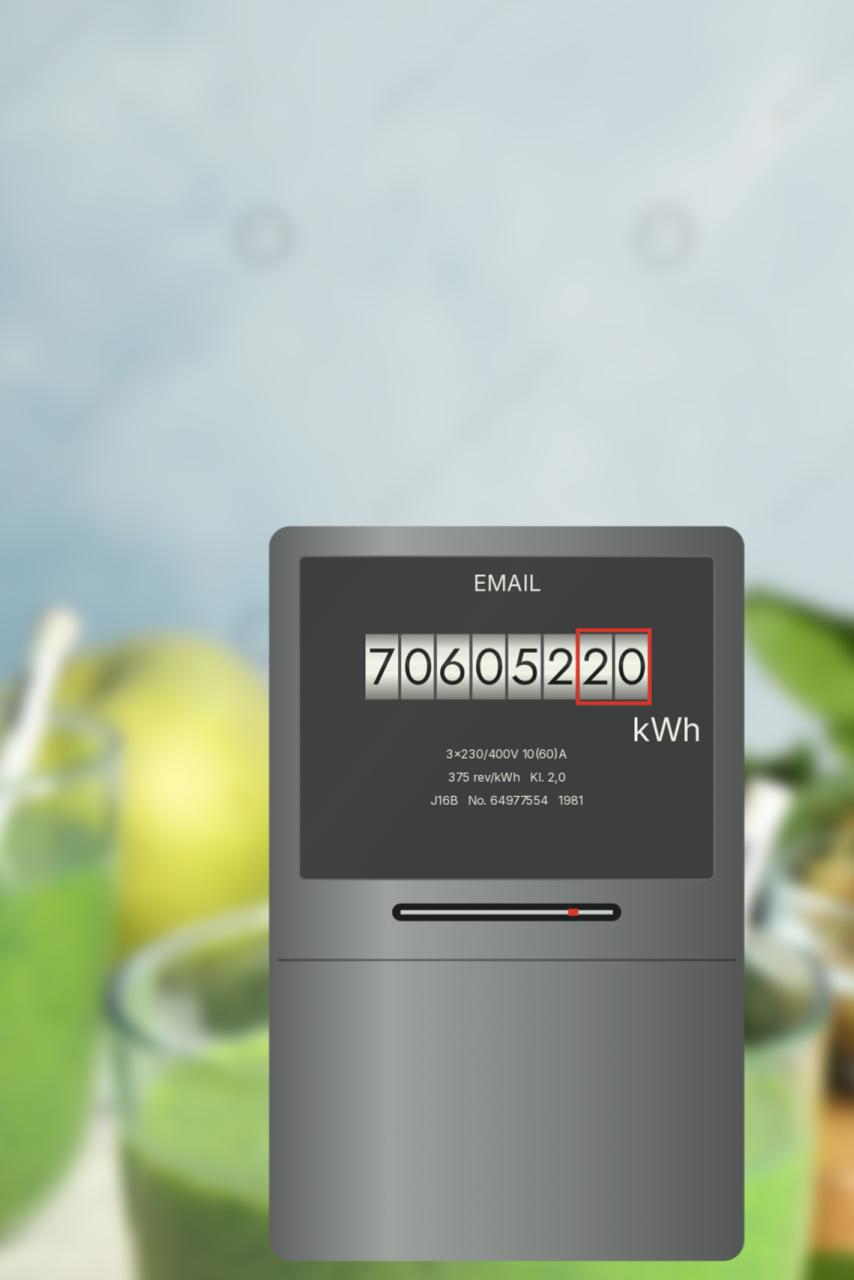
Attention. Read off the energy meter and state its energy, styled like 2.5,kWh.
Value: 706052.20,kWh
